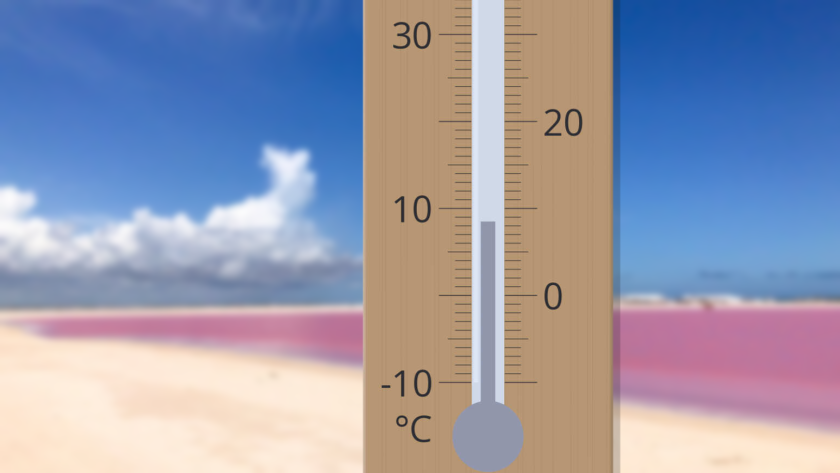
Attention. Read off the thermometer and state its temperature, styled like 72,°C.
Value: 8.5,°C
